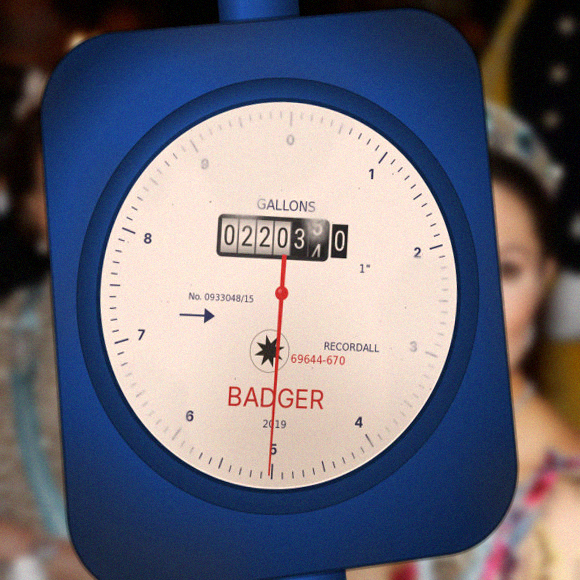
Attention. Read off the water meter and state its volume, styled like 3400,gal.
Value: 220335.0,gal
